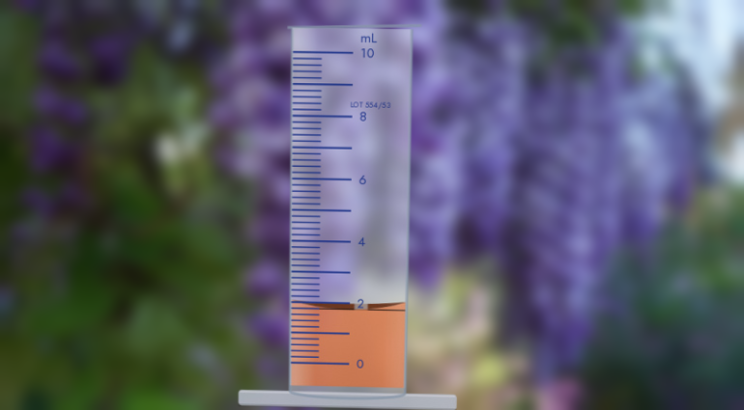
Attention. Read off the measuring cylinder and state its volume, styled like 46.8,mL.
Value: 1.8,mL
